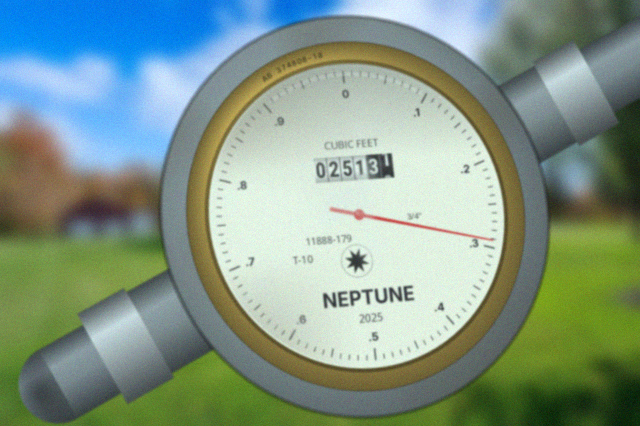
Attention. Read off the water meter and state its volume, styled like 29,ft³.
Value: 25131.29,ft³
